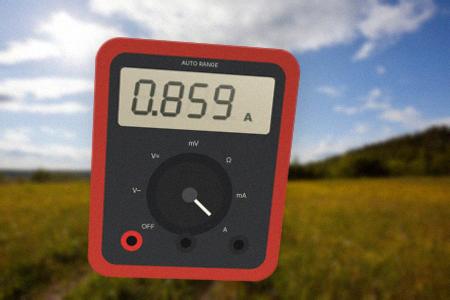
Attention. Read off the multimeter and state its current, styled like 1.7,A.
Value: 0.859,A
